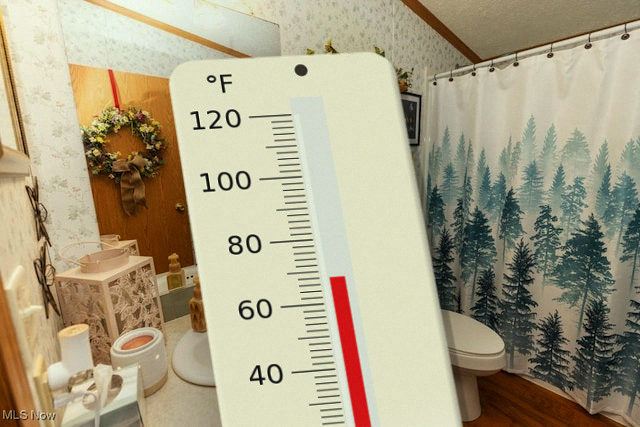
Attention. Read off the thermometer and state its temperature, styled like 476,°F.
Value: 68,°F
